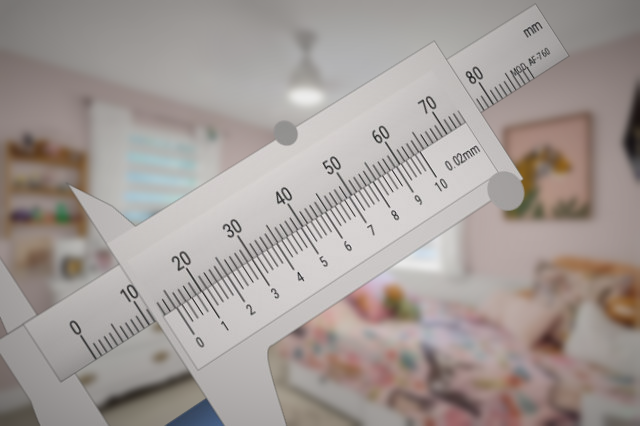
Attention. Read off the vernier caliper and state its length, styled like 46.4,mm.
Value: 15.2,mm
